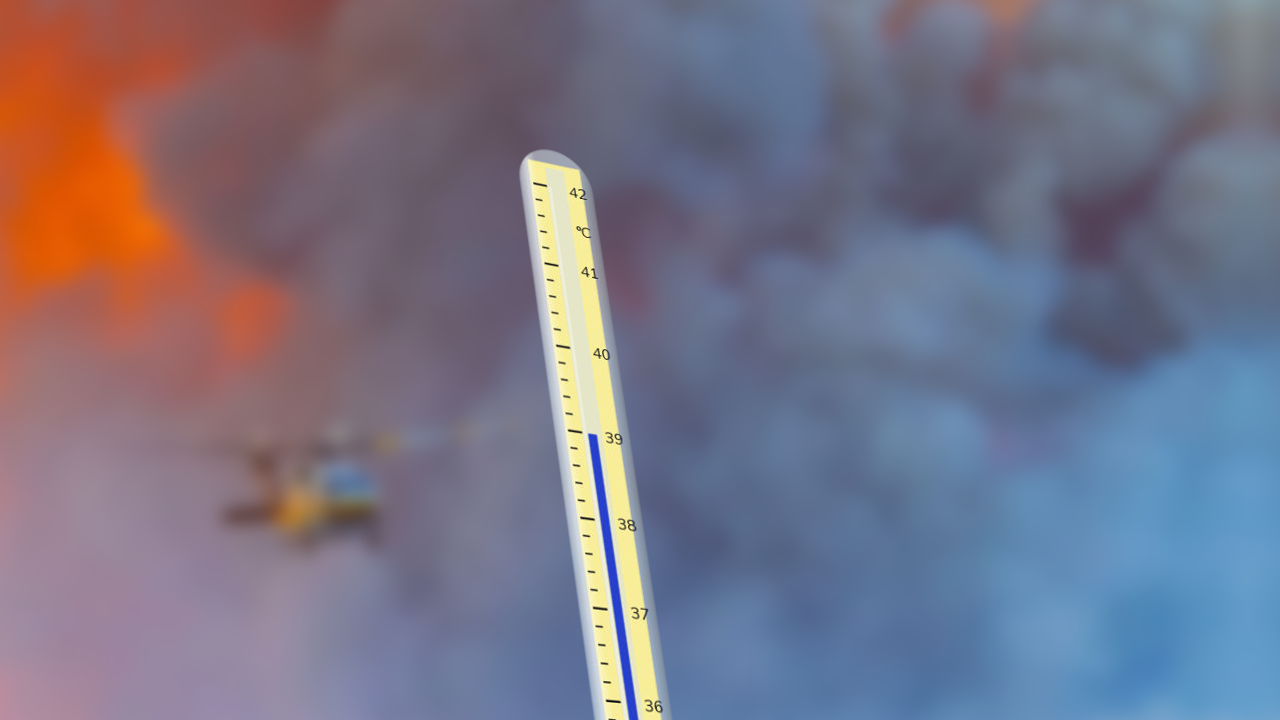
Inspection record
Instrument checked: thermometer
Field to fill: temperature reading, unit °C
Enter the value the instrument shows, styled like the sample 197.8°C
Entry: 39°C
